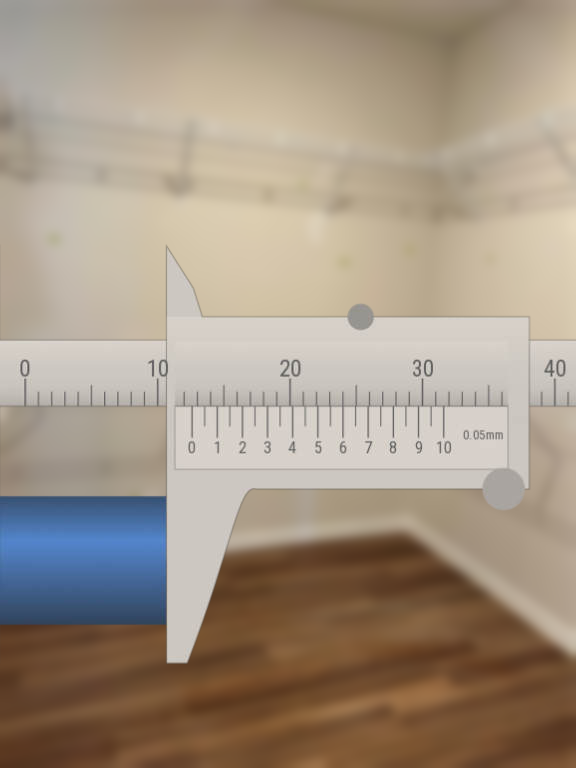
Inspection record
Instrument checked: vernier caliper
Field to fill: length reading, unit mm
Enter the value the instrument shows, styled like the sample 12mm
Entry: 12.6mm
